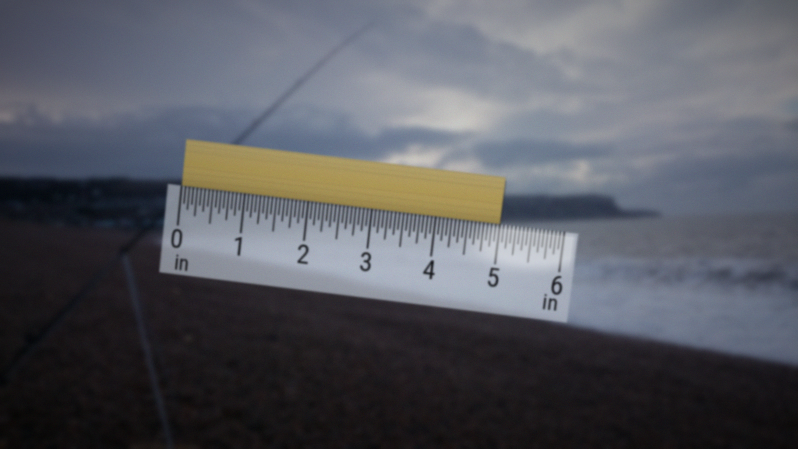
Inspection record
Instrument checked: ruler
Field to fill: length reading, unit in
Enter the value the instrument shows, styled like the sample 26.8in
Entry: 5in
